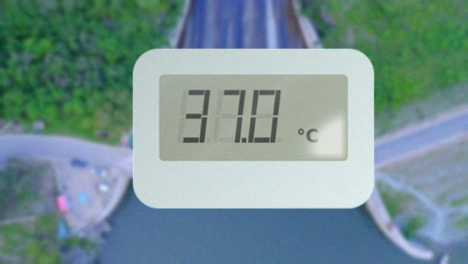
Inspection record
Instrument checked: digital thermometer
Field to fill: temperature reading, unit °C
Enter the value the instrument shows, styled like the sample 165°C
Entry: 37.0°C
